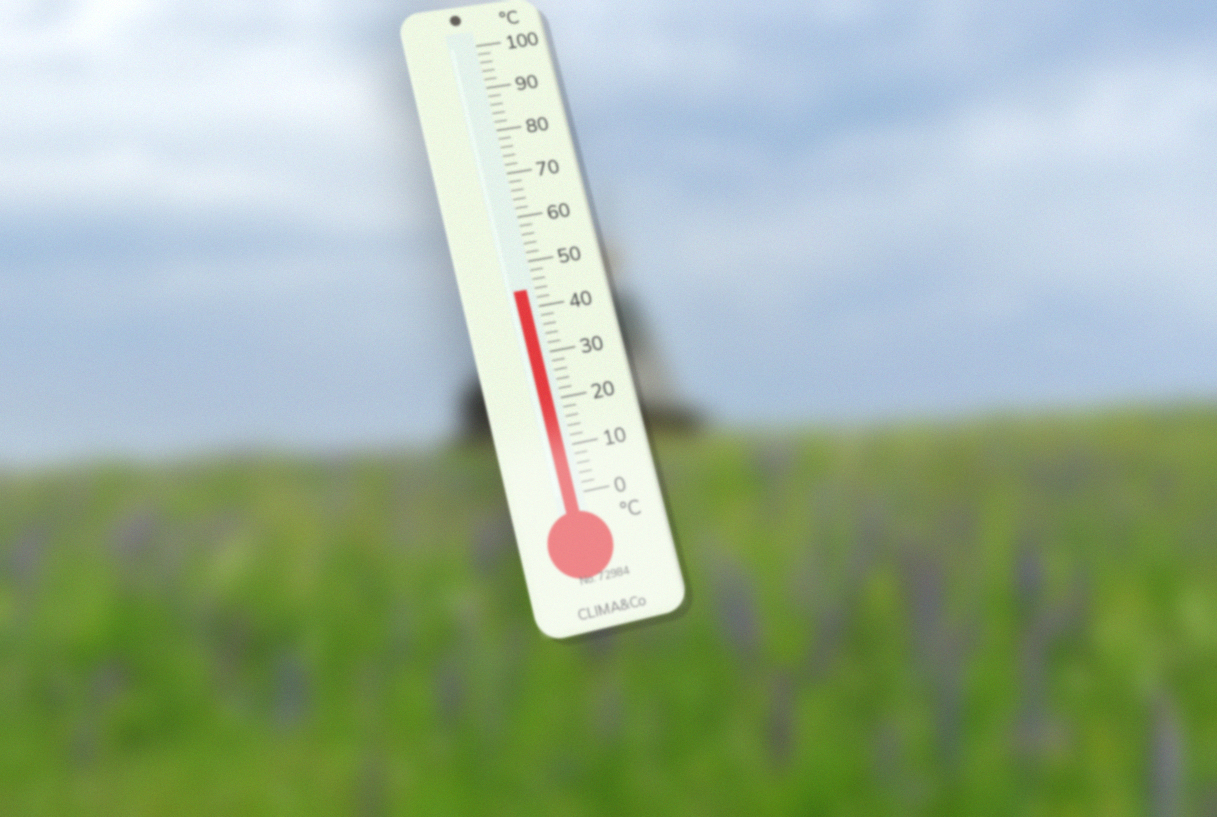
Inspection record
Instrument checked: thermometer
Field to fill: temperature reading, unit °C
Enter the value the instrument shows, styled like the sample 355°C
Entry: 44°C
